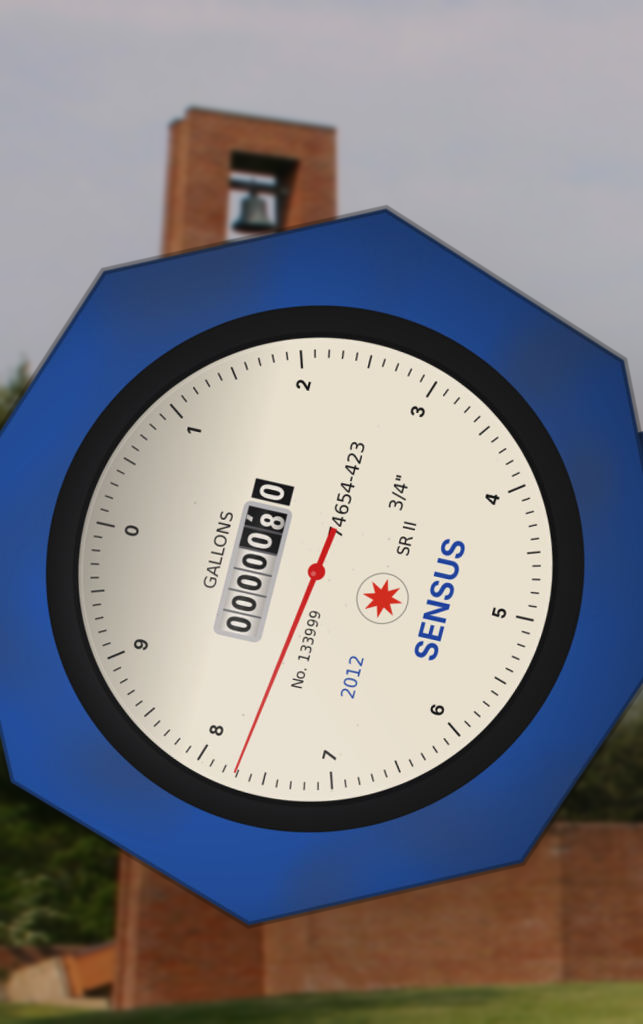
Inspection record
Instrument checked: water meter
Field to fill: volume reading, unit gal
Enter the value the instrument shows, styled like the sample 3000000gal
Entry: 77.7gal
